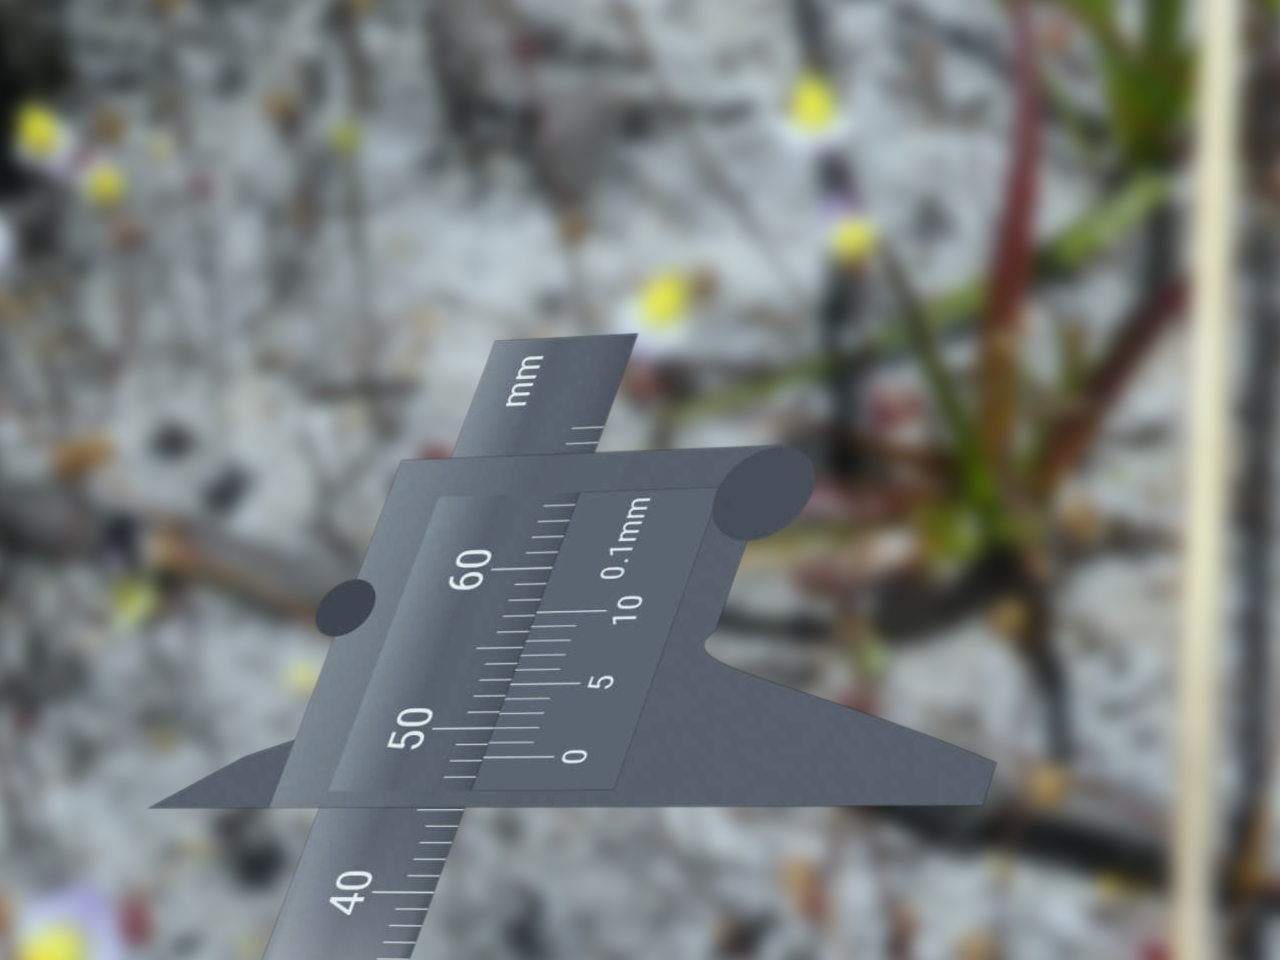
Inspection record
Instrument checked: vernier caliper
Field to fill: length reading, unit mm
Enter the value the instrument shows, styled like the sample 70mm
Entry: 48.2mm
